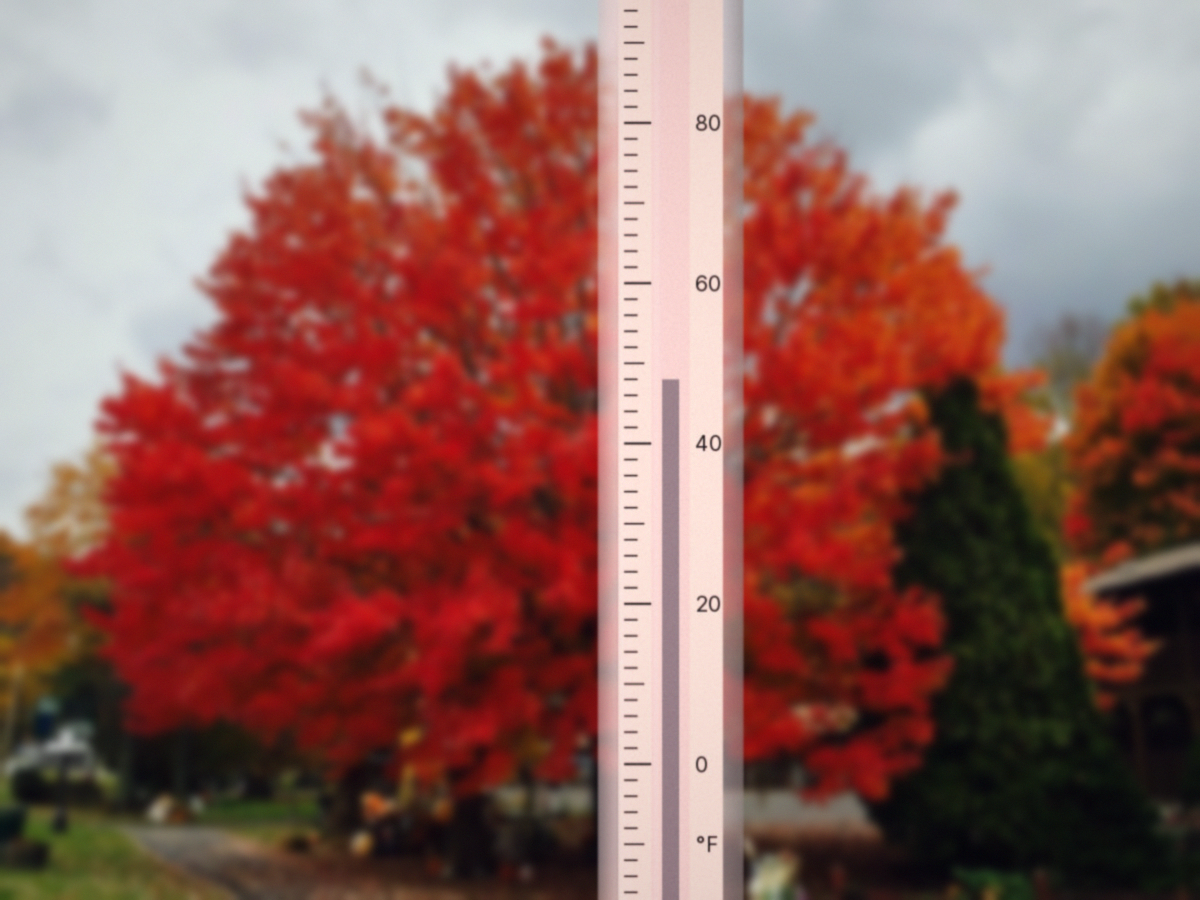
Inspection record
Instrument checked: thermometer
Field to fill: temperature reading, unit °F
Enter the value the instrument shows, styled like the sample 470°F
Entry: 48°F
